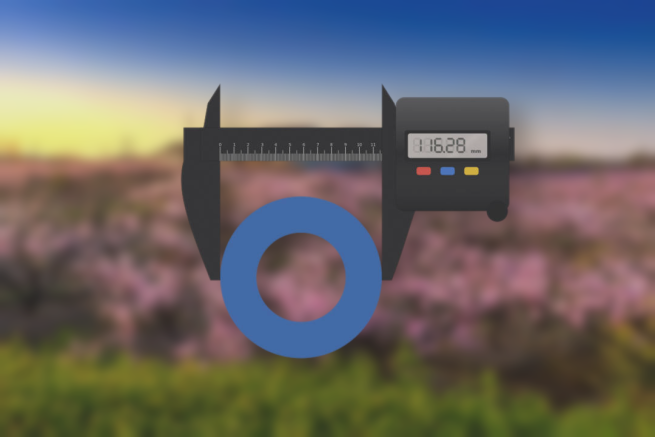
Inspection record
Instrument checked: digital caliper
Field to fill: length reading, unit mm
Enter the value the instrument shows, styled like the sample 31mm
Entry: 116.28mm
